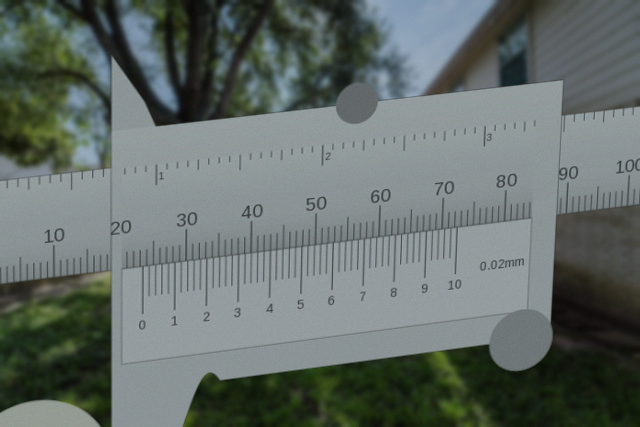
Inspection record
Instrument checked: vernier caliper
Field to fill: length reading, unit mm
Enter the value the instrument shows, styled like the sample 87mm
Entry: 23.4mm
